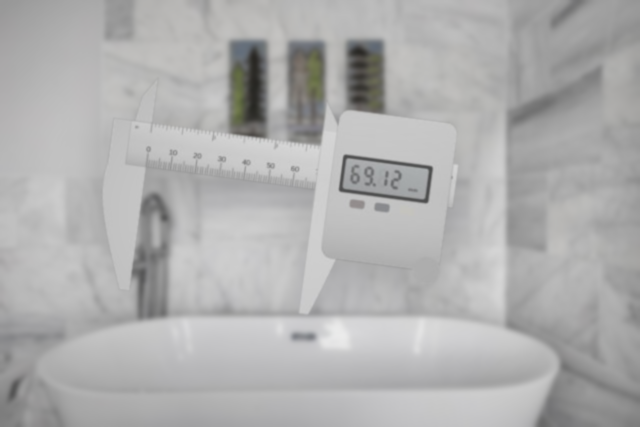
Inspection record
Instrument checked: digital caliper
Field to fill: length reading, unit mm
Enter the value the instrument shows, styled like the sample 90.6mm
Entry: 69.12mm
